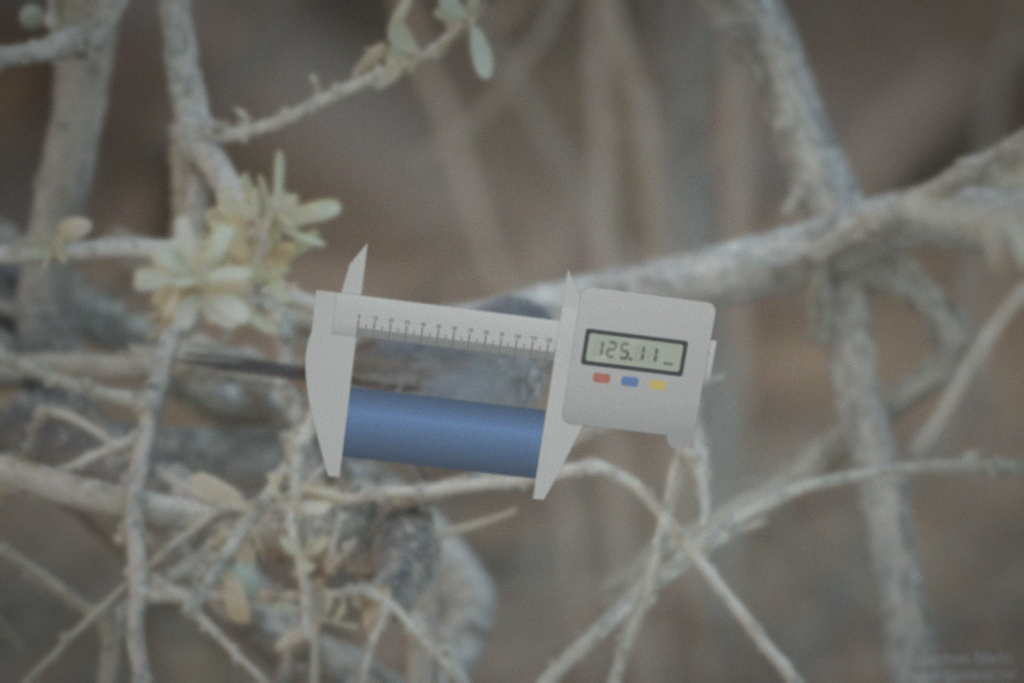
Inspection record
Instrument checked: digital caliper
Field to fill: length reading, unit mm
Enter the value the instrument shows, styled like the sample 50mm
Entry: 125.11mm
